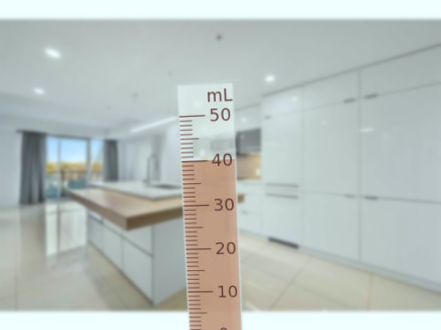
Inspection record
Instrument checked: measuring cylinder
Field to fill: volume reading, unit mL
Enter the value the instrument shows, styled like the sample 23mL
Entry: 40mL
